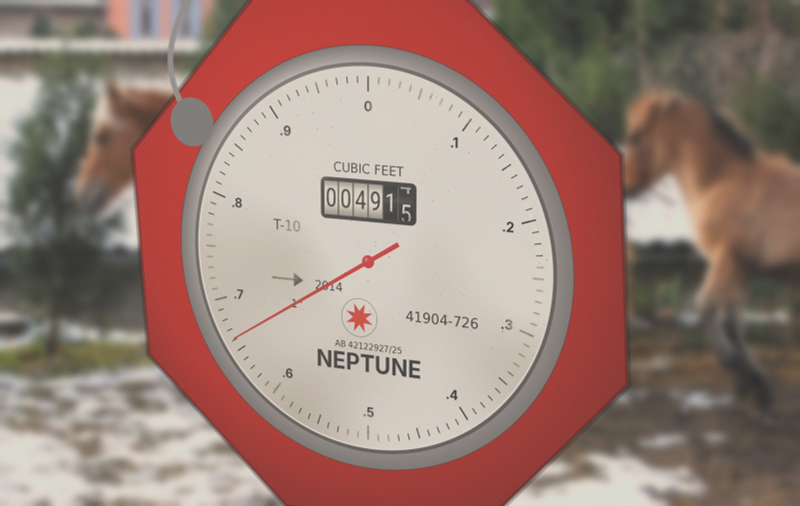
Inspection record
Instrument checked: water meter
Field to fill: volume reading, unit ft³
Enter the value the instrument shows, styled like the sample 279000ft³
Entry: 4914.66ft³
